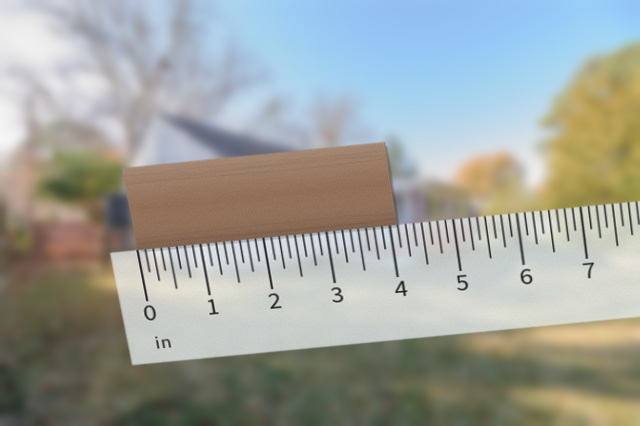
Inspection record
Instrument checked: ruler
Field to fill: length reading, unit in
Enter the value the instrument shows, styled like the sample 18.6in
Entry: 4.125in
